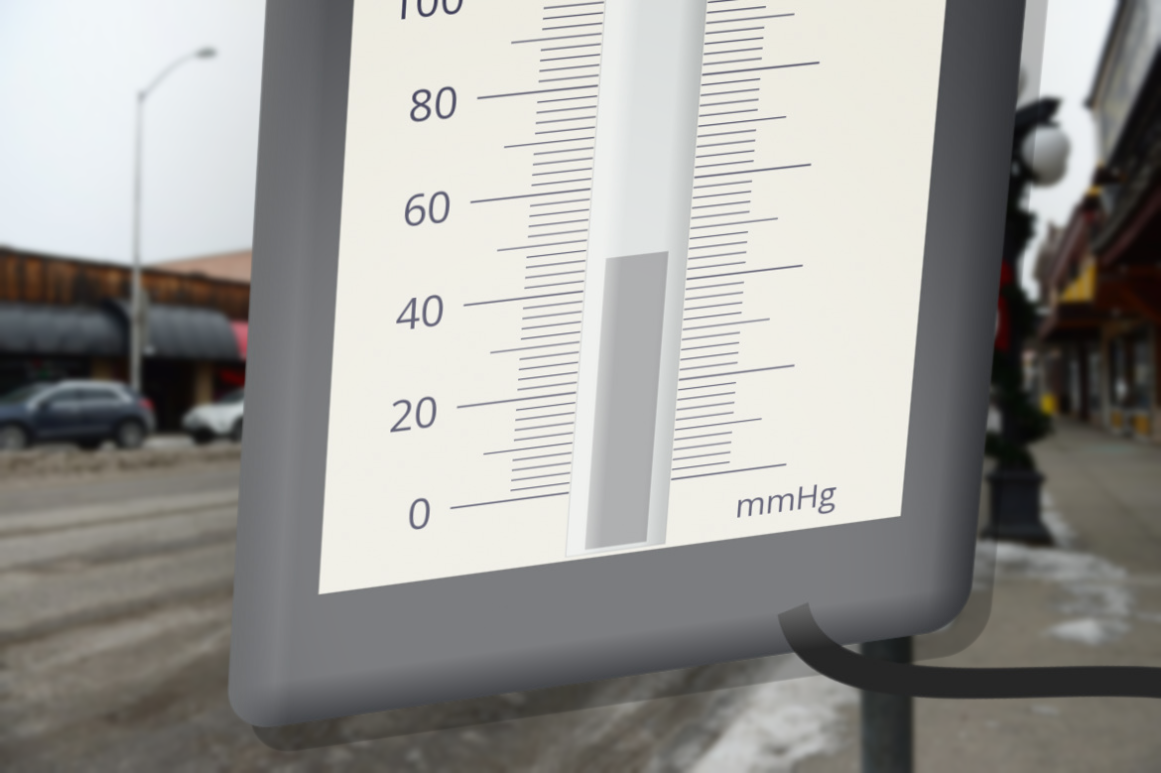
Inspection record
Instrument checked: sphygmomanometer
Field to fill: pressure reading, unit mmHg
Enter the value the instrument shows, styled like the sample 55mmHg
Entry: 46mmHg
